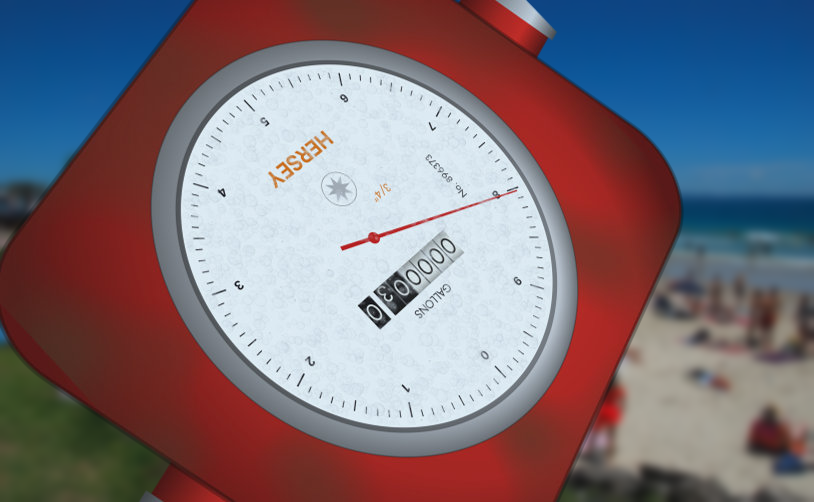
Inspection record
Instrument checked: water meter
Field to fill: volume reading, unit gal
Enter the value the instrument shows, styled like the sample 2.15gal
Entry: 28.0gal
